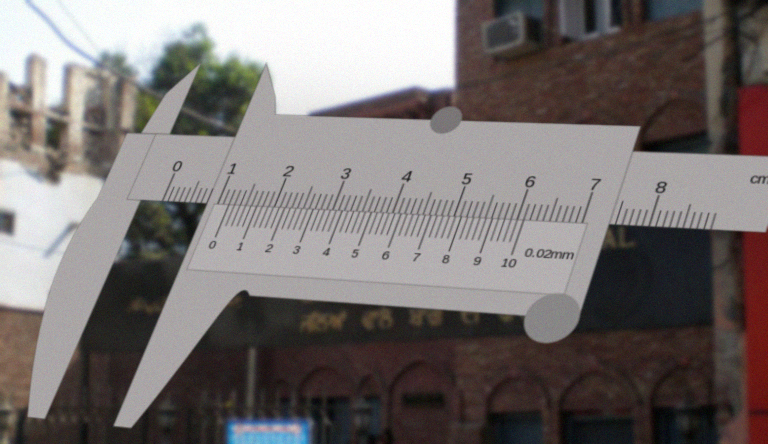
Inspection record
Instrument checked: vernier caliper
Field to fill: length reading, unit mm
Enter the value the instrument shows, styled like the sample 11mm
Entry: 12.0mm
